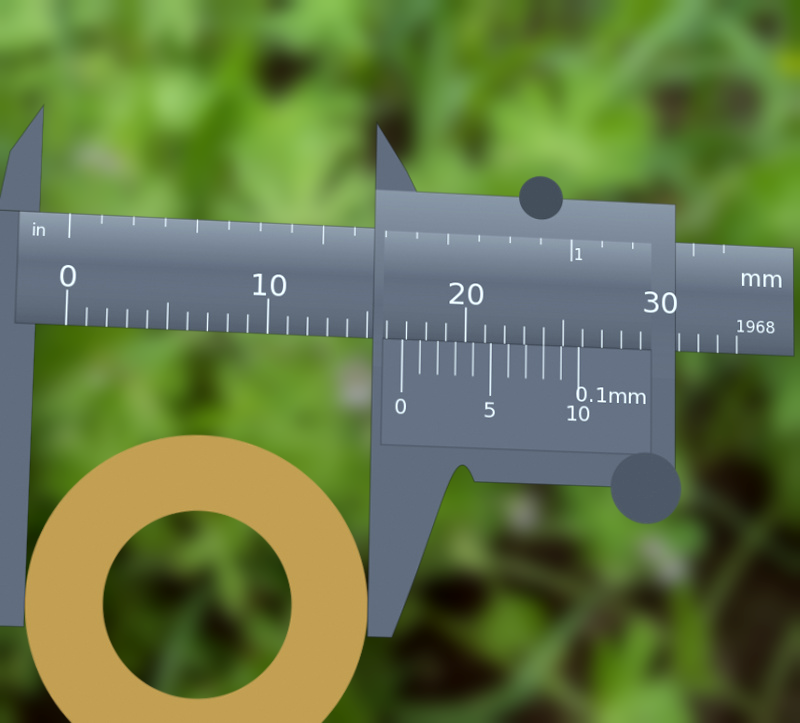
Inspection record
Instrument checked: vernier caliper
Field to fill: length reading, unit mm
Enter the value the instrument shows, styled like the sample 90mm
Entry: 16.8mm
